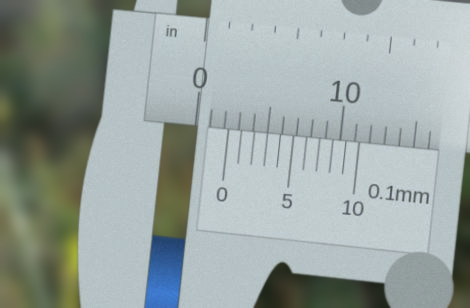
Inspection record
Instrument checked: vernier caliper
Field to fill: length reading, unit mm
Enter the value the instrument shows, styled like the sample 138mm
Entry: 2.3mm
